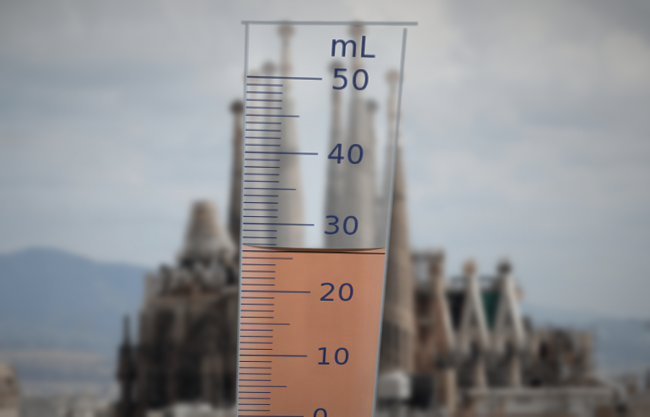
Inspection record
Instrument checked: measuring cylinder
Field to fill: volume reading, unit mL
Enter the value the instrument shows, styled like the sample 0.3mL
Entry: 26mL
